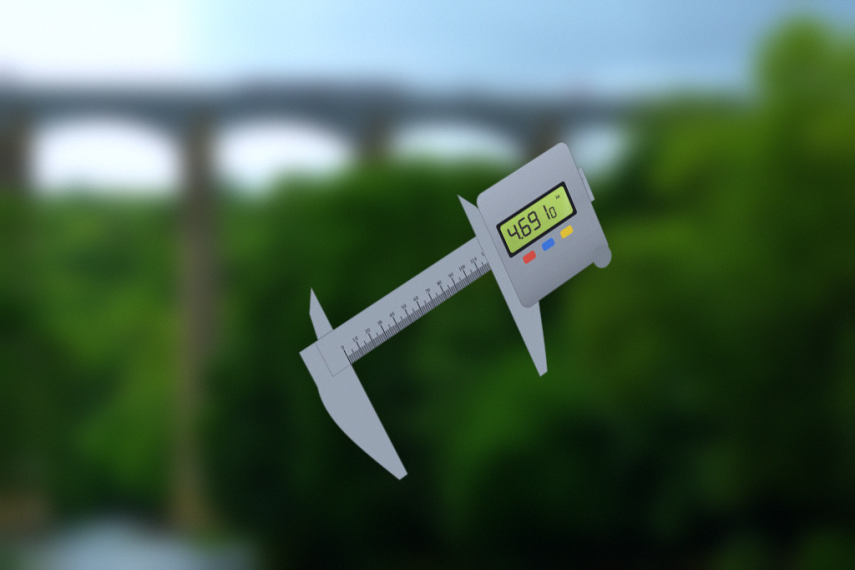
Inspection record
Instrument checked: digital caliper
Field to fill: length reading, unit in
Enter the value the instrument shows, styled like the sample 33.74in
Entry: 4.6910in
